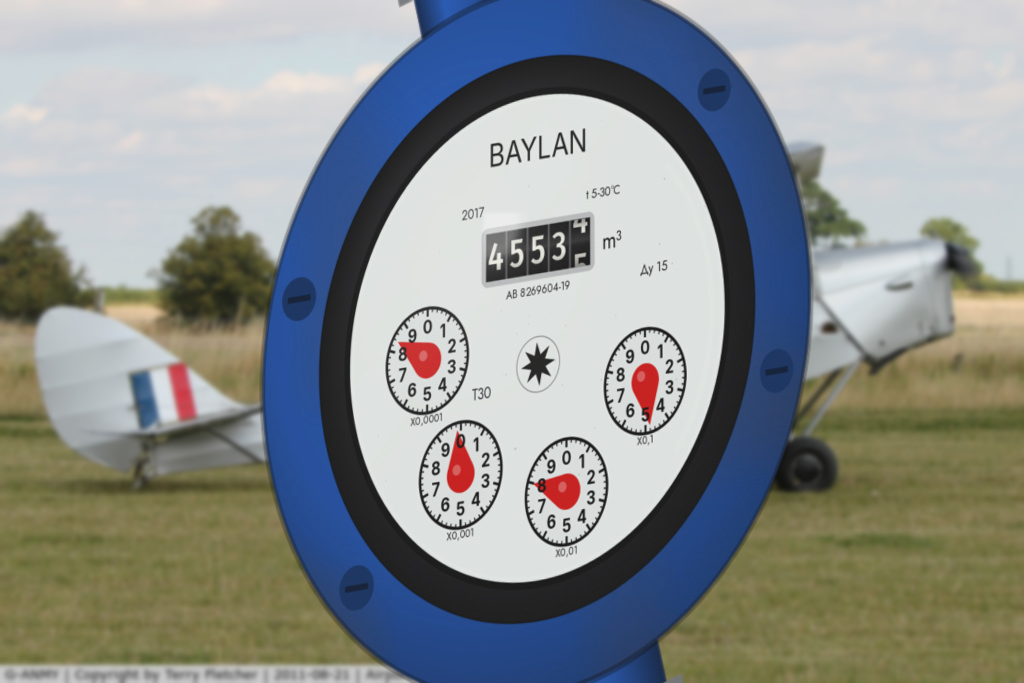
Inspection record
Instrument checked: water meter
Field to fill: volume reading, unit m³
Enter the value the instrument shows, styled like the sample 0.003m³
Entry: 45534.4798m³
